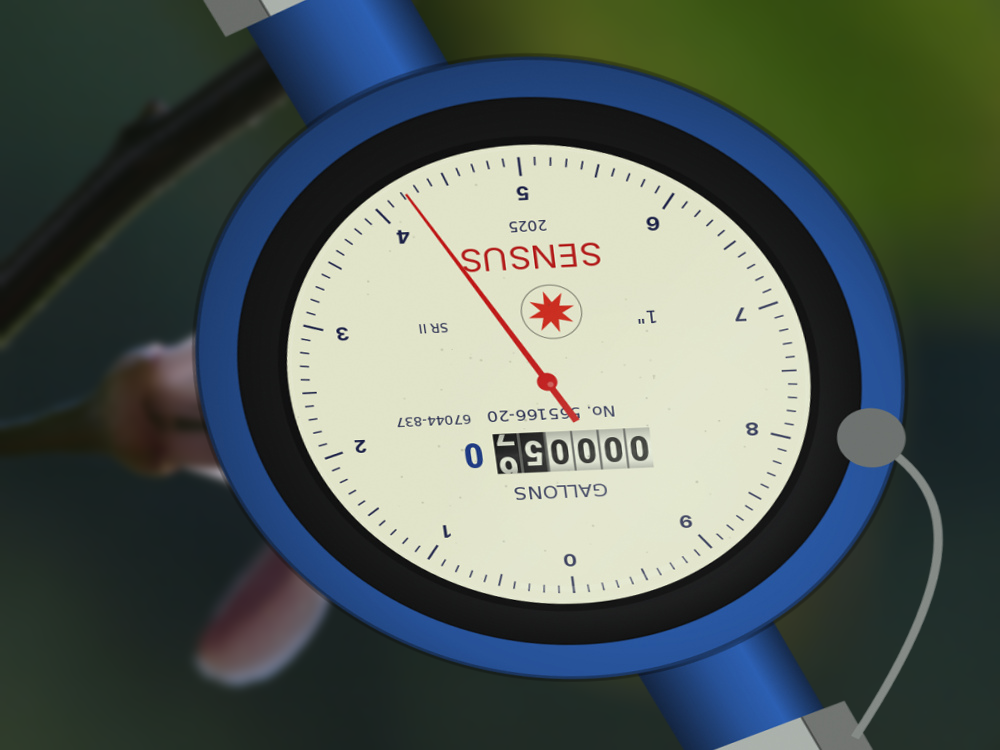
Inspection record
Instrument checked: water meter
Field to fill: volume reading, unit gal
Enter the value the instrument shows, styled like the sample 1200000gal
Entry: 564.2gal
